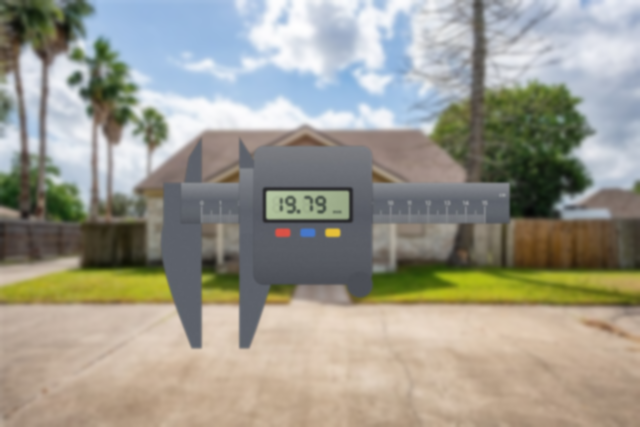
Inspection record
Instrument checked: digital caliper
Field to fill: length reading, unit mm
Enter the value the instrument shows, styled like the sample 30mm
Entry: 19.79mm
